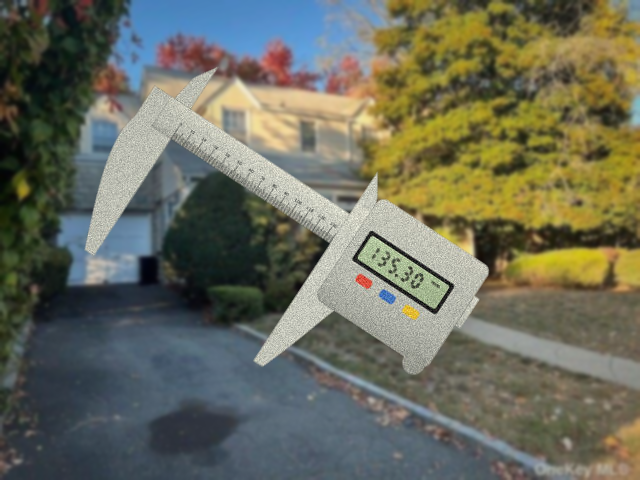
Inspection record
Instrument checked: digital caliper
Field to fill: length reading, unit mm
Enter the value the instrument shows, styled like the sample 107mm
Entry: 135.30mm
